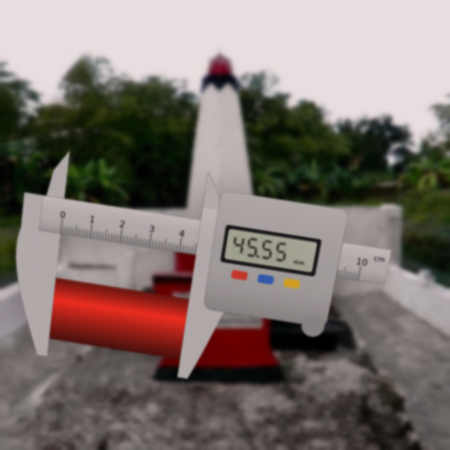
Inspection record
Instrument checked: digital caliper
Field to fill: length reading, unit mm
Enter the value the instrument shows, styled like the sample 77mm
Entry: 45.55mm
